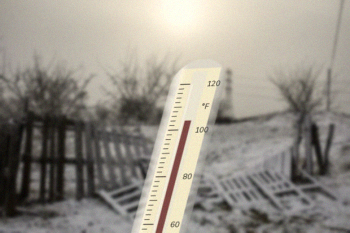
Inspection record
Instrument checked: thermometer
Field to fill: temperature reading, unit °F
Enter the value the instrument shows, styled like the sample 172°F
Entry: 104°F
